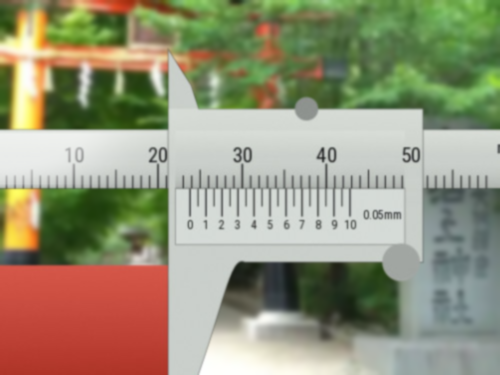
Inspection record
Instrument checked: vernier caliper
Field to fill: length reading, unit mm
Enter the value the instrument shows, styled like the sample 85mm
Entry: 23.8mm
